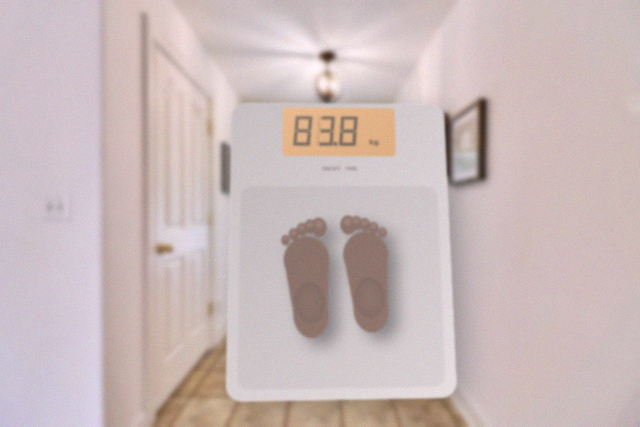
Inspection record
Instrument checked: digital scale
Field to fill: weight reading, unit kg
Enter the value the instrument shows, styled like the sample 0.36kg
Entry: 83.8kg
